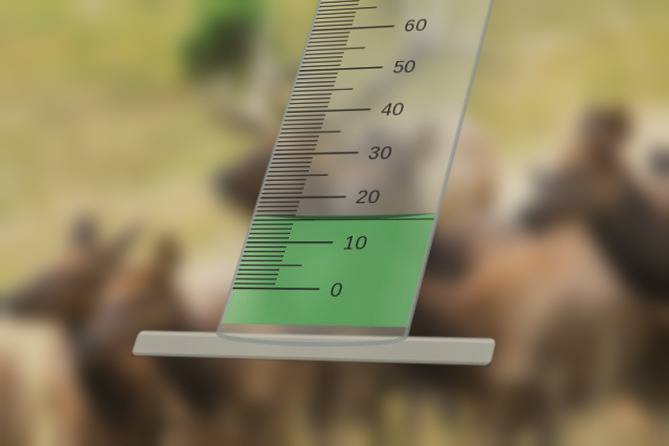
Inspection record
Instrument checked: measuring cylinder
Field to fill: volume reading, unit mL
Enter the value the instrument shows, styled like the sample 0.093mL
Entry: 15mL
